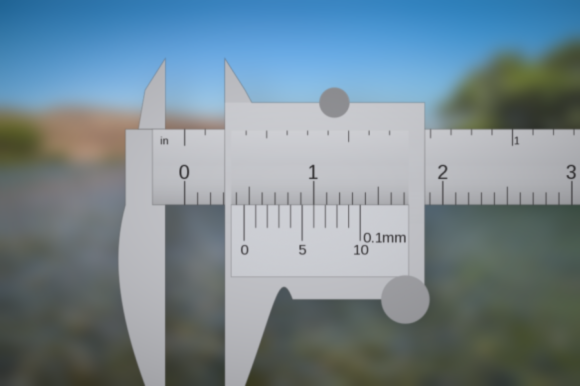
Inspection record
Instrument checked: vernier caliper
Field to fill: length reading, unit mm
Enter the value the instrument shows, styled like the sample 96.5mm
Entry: 4.6mm
